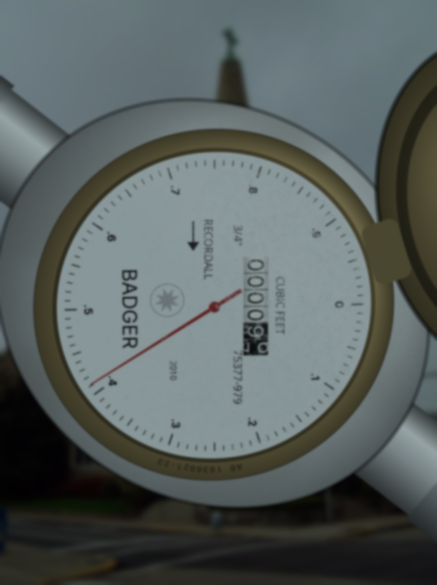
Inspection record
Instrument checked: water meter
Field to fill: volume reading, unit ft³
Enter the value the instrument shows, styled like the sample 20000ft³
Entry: 96.41ft³
